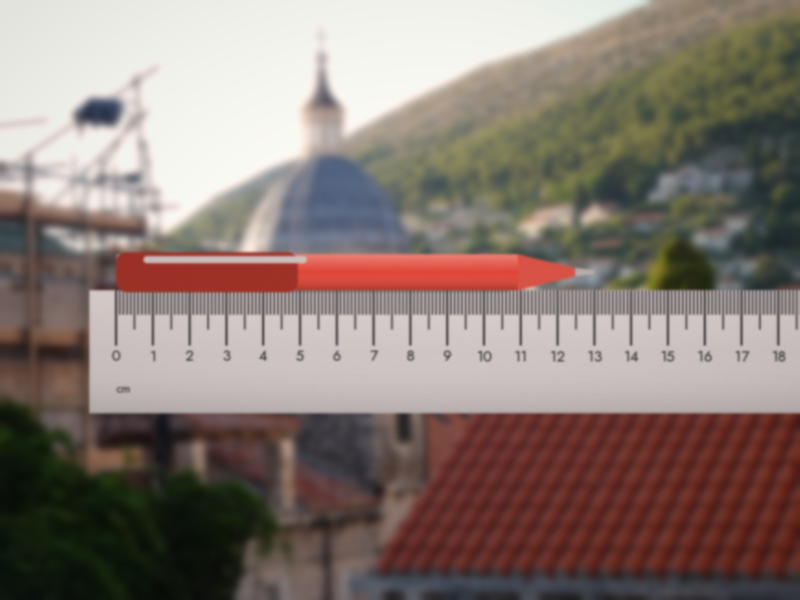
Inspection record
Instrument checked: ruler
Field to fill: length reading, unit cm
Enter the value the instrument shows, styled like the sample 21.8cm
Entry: 13cm
